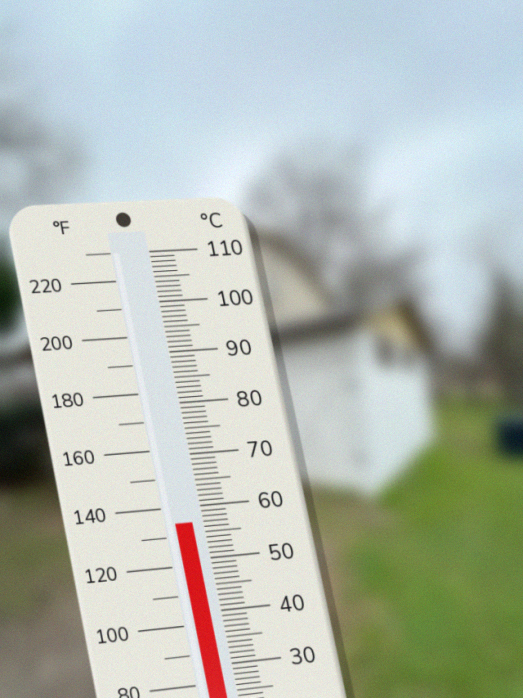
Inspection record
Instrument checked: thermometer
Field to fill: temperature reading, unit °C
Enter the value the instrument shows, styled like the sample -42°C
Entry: 57°C
